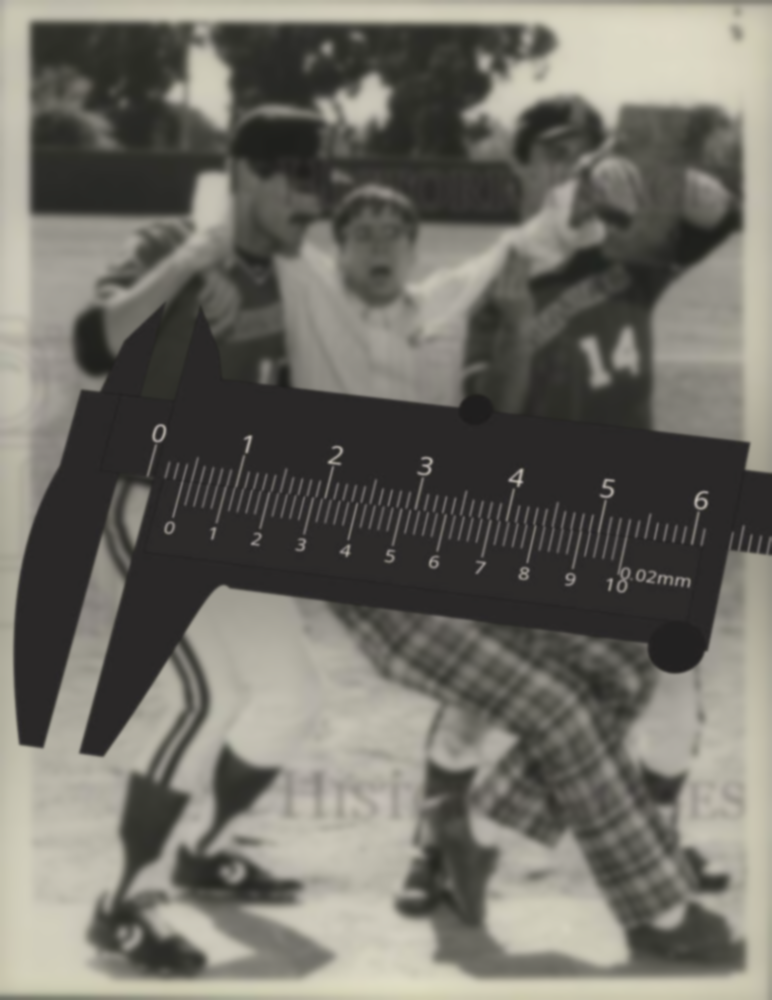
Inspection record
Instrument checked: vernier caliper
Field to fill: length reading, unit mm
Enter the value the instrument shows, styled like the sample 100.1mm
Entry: 4.0mm
